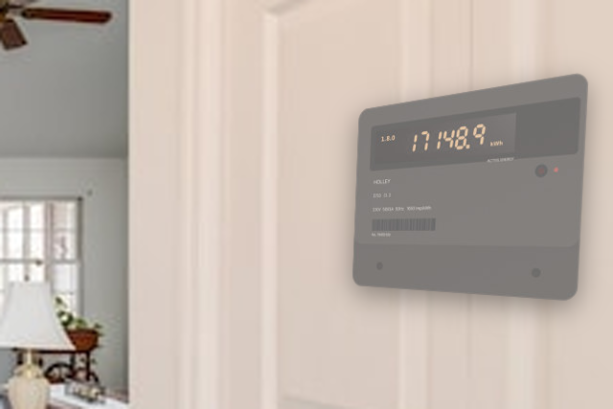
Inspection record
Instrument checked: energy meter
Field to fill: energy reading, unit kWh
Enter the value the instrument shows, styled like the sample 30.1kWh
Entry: 17148.9kWh
